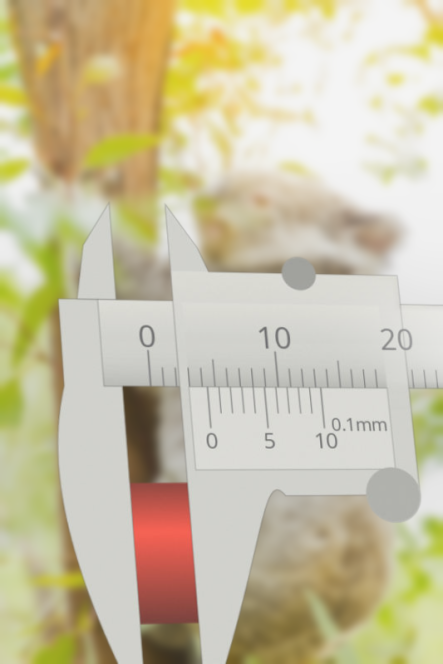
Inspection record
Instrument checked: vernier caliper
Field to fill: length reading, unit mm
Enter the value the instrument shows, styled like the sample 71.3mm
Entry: 4.4mm
